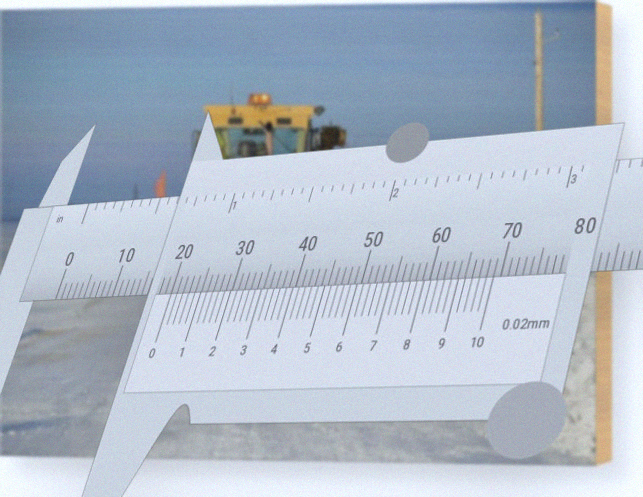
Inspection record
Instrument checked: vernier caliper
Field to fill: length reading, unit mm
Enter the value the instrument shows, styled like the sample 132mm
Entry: 20.0mm
